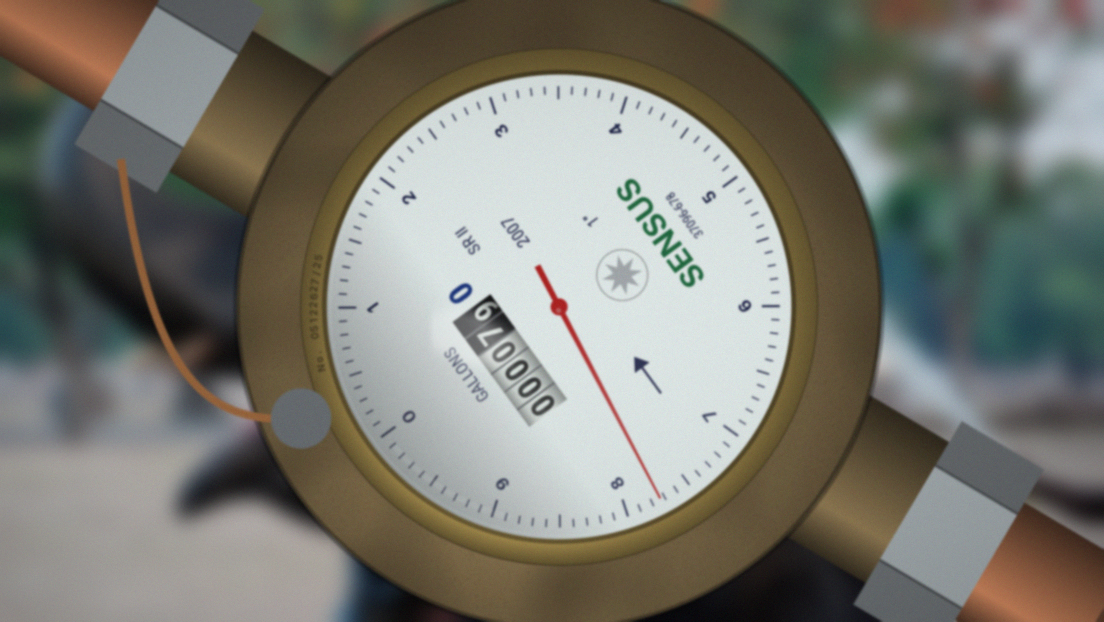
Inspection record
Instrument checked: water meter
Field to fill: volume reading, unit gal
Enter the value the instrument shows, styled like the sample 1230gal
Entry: 787.7gal
